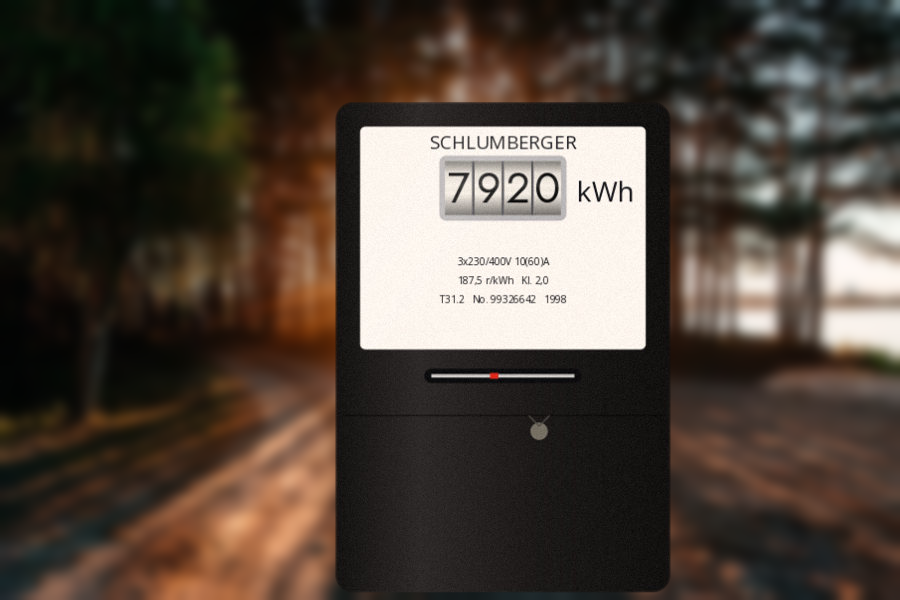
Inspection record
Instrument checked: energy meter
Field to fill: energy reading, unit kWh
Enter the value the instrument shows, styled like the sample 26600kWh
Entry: 7920kWh
